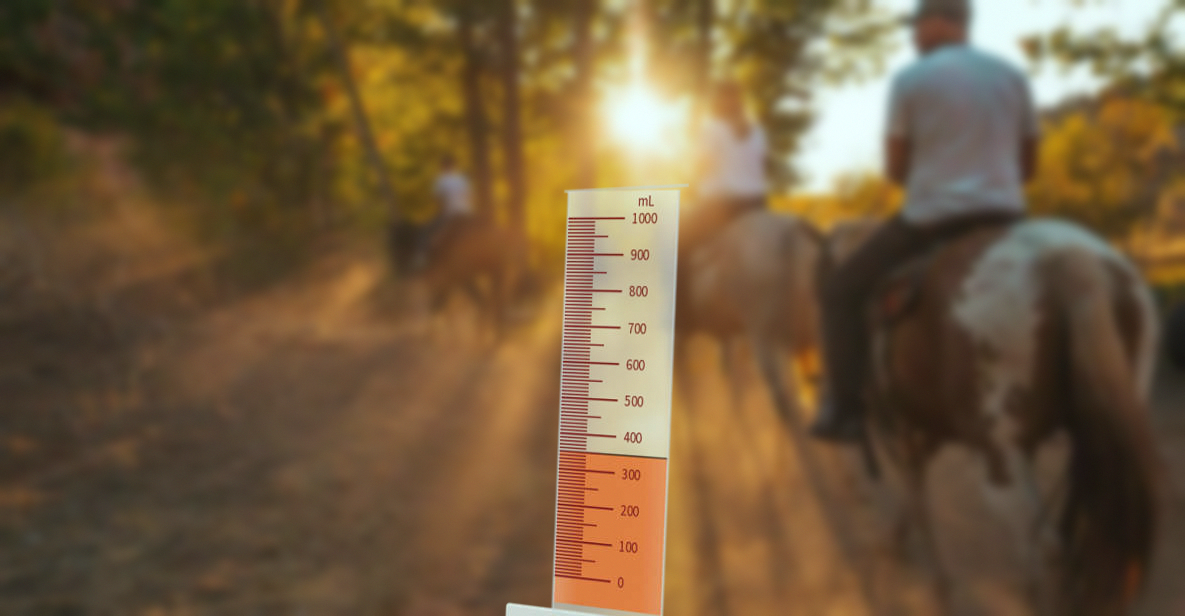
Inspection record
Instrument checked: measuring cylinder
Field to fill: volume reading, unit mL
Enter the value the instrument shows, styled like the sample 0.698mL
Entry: 350mL
